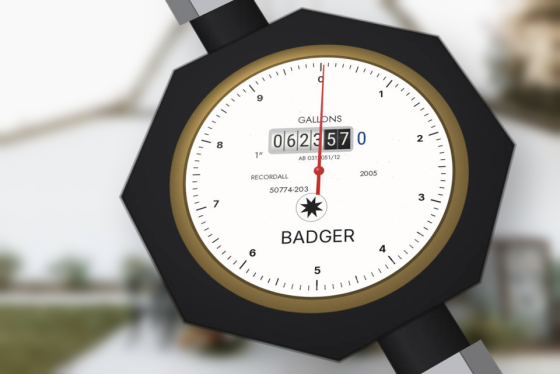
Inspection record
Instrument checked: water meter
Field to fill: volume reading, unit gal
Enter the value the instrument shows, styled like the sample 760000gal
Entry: 623570.0gal
